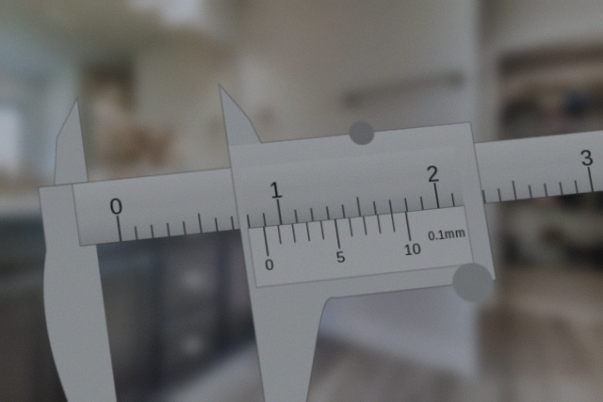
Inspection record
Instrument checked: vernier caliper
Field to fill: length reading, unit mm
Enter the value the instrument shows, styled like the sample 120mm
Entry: 8.9mm
